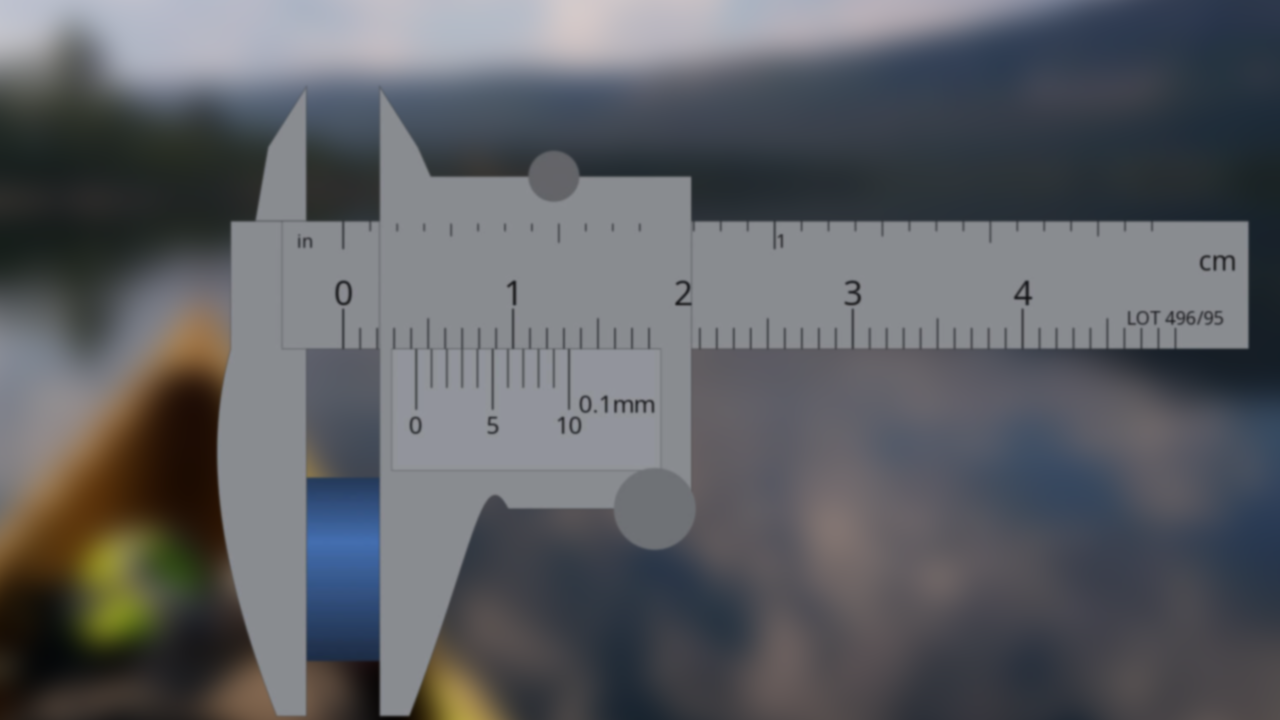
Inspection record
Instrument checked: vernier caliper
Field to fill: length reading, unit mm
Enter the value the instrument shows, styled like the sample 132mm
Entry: 4.3mm
